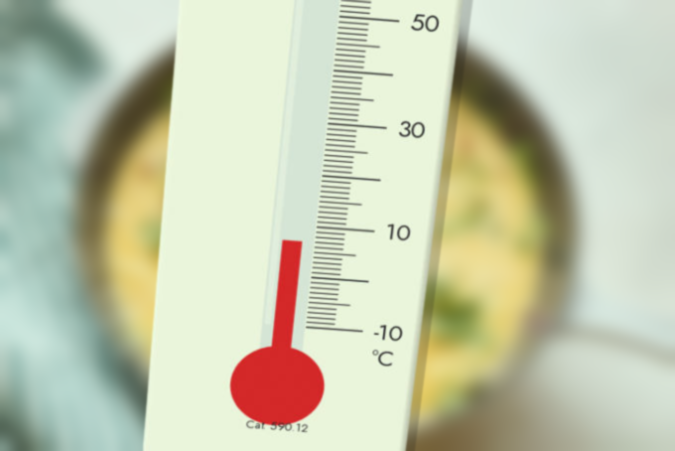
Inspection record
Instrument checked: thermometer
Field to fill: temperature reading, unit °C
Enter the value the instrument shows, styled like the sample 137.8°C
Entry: 7°C
